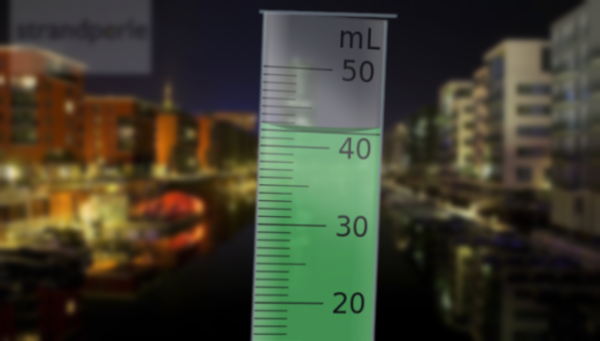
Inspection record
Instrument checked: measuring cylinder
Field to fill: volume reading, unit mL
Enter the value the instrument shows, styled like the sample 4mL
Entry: 42mL
